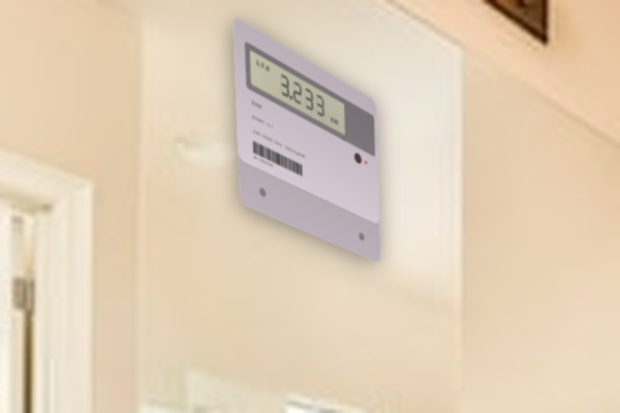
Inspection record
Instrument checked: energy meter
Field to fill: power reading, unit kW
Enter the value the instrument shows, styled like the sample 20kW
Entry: 3.233kW
